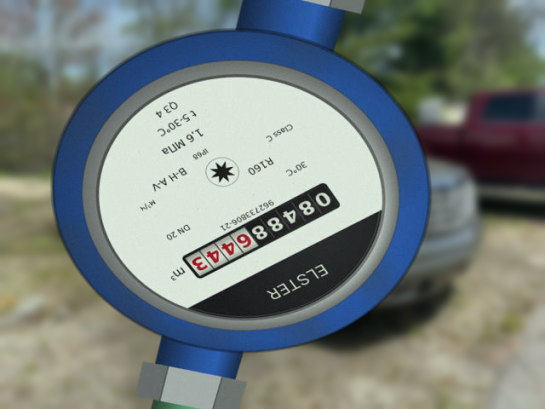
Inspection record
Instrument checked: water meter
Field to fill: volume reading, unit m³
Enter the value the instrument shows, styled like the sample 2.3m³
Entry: 8488.6443m³
